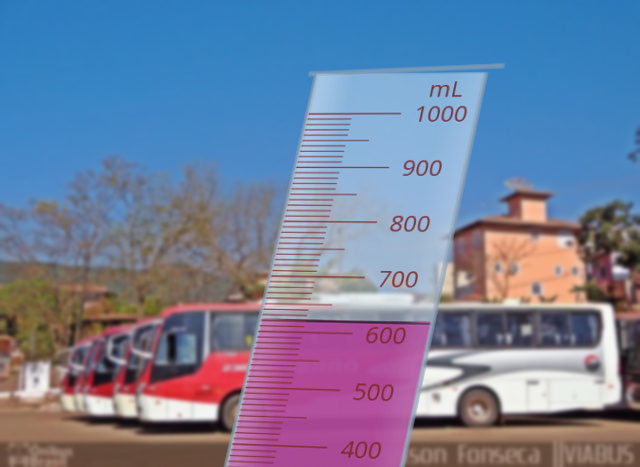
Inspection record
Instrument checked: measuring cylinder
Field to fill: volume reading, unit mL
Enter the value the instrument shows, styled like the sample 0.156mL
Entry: 620mL
